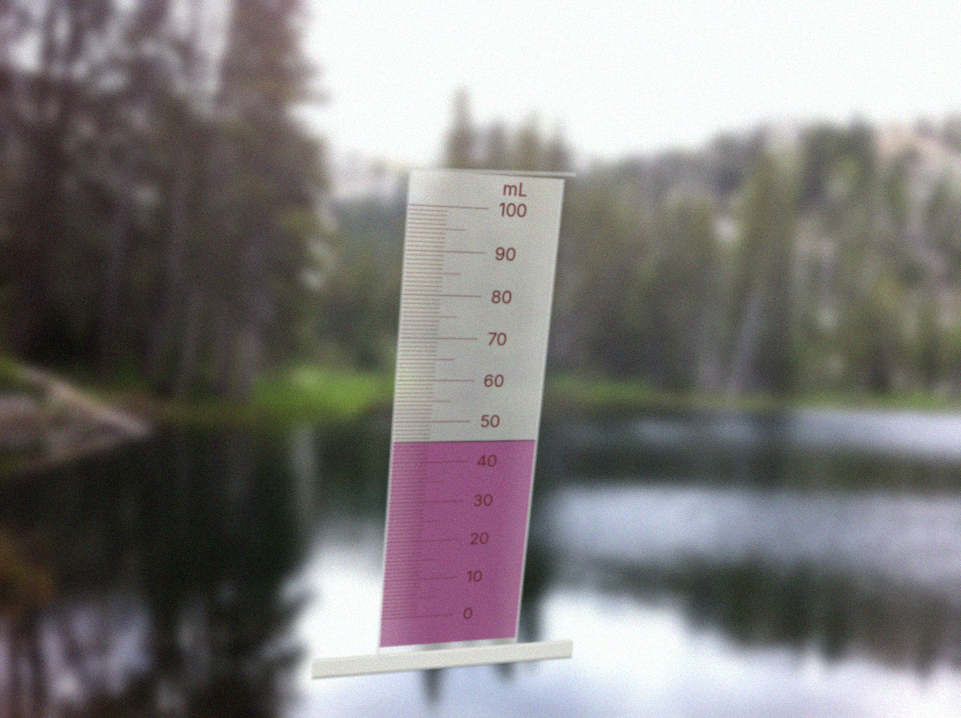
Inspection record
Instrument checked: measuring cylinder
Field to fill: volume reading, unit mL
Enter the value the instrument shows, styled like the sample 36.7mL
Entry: 45mL
